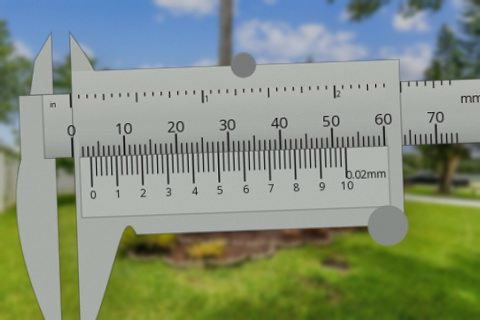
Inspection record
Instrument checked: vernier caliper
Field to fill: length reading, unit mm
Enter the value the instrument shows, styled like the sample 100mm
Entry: 3.5mm
